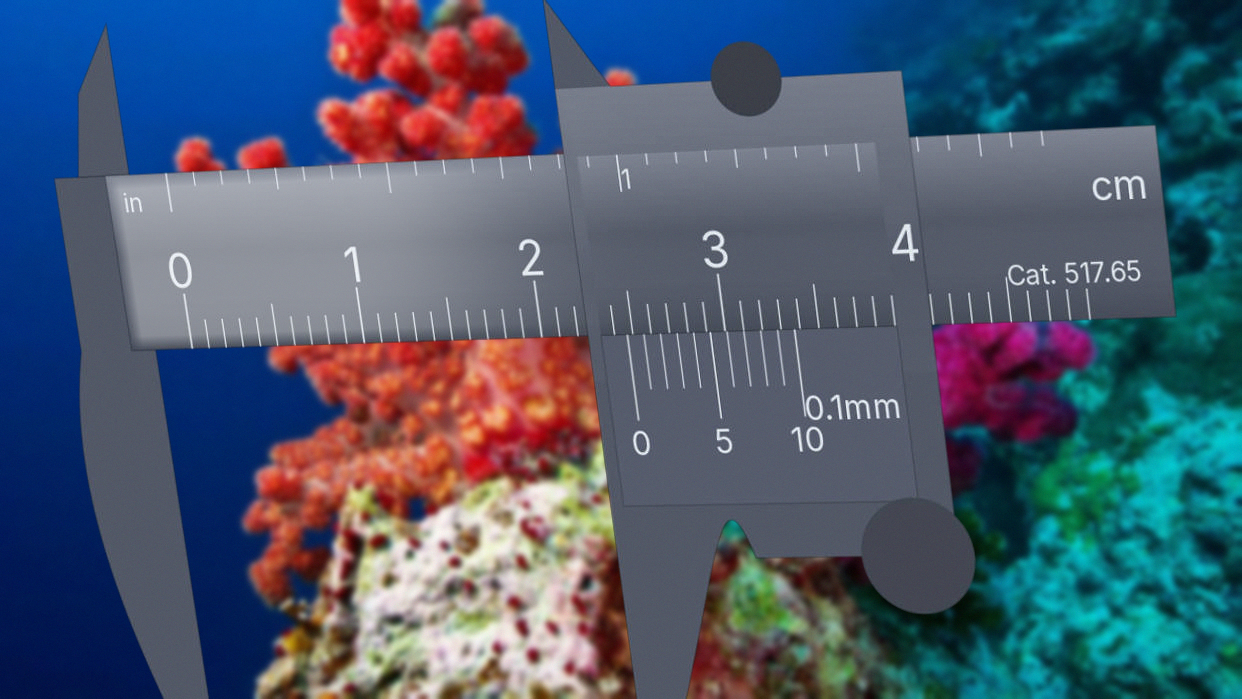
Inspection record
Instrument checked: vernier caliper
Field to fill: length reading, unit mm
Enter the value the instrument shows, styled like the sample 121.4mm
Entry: 24.7mm
